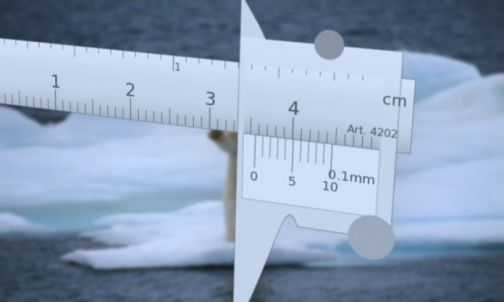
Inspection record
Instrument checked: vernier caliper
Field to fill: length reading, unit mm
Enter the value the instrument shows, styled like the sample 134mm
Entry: 35.6mm
